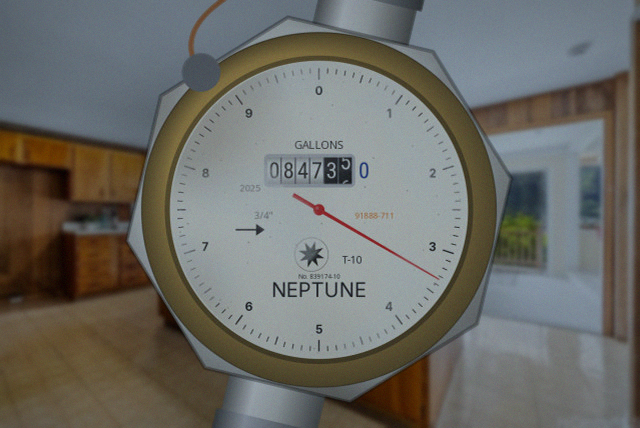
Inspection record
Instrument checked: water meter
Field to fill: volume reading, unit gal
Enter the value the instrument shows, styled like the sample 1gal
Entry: 847353.3gal
